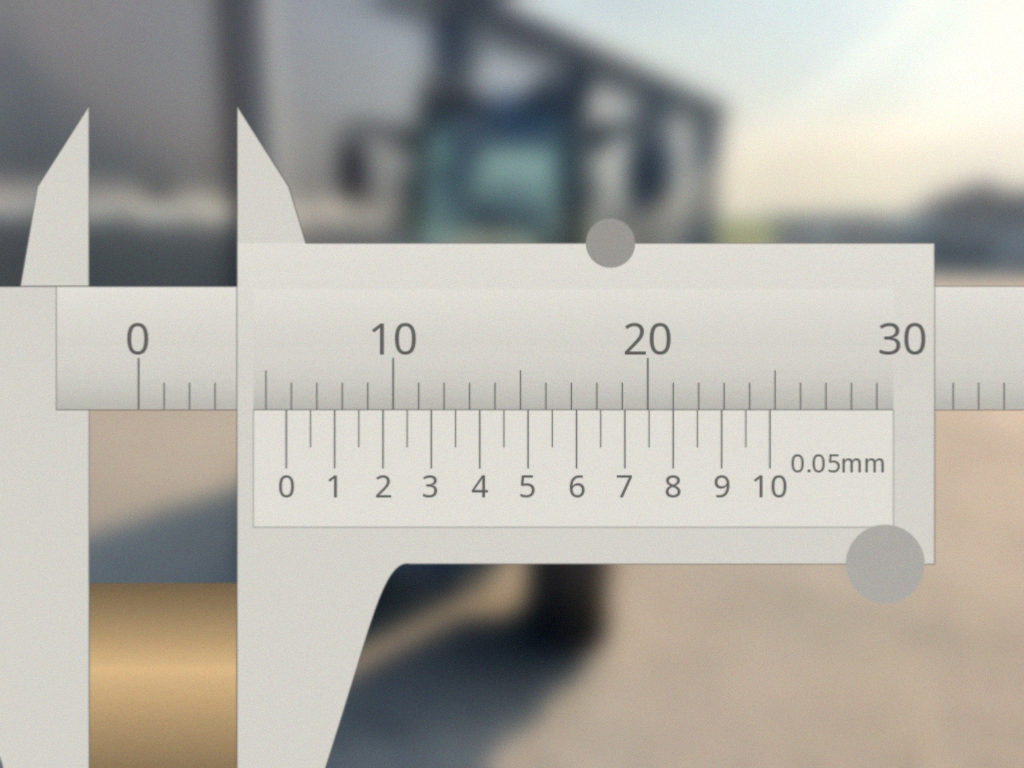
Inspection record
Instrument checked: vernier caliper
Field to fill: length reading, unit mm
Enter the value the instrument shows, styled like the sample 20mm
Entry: 5.8mm
